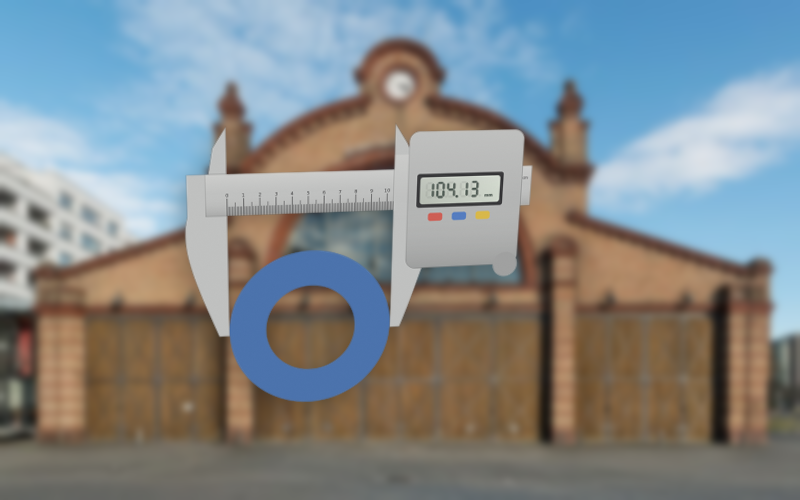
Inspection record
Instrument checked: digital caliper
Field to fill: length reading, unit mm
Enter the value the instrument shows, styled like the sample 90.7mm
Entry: 104.13mm
